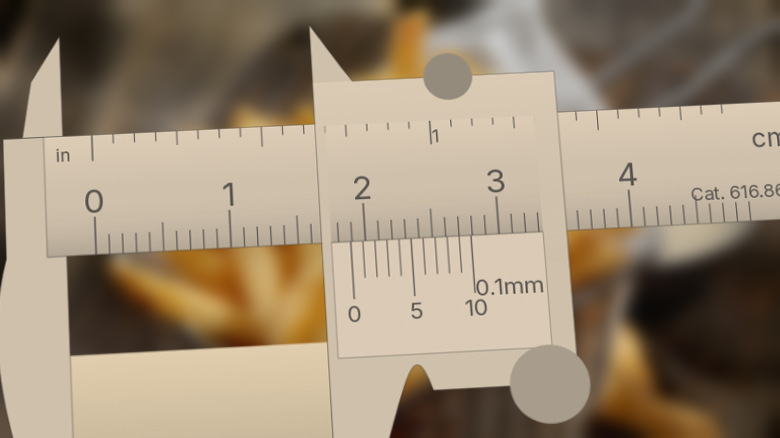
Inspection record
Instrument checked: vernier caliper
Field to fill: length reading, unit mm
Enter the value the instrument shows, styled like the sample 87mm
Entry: 18.9mm
